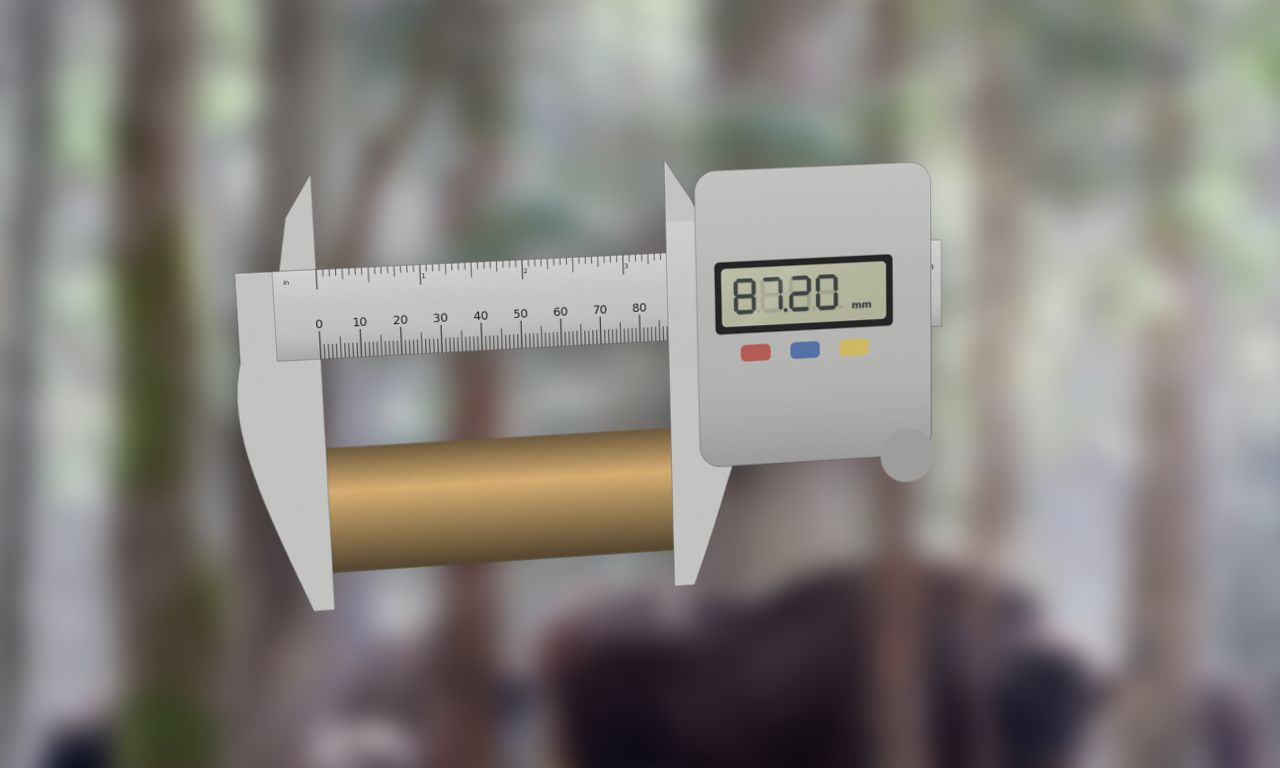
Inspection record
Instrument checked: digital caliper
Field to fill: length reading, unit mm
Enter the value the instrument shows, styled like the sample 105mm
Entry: 87.20mm
